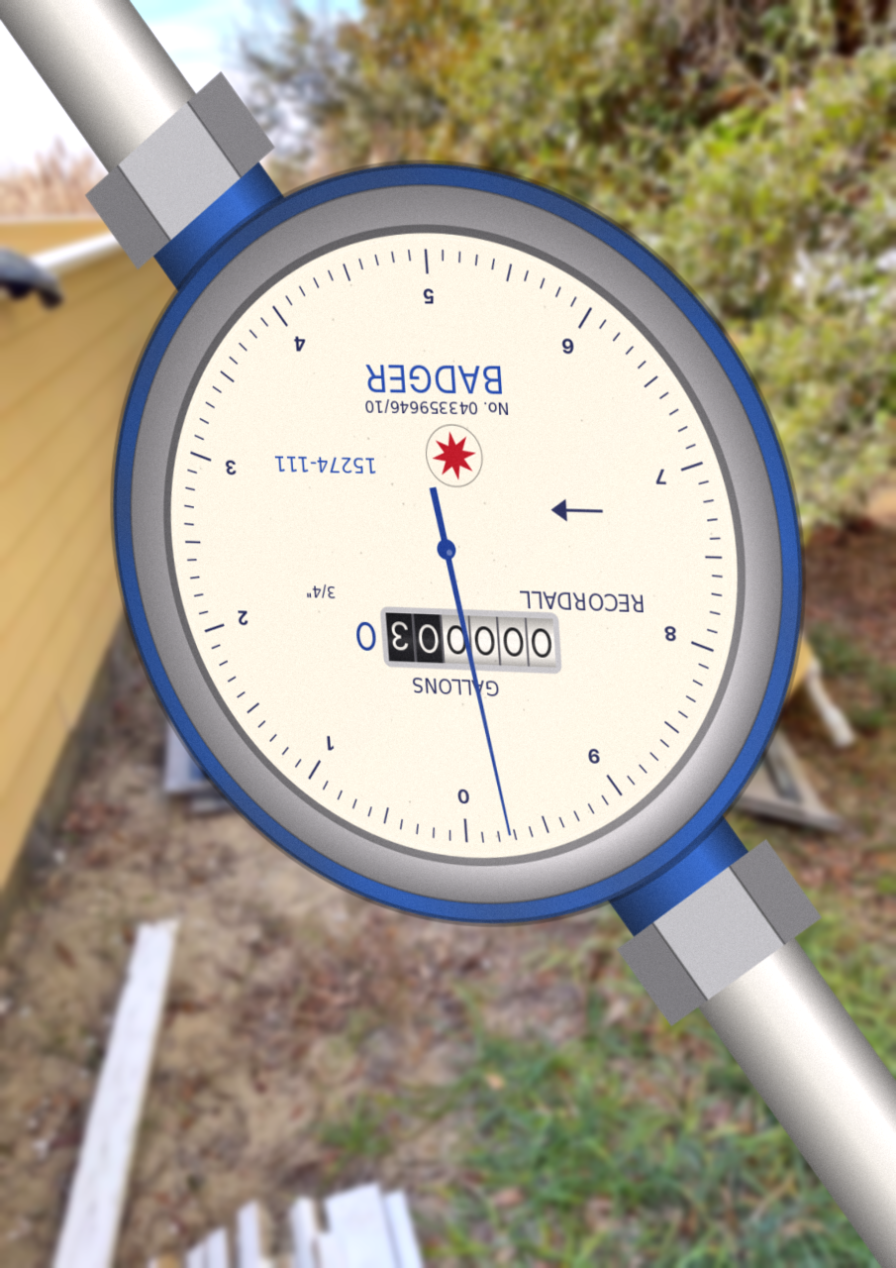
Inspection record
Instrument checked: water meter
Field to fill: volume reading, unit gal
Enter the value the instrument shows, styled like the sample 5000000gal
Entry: 29.7gal
